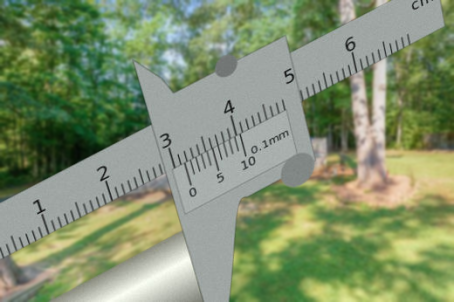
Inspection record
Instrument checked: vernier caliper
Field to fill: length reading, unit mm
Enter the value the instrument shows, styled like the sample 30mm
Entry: 31.6mm
